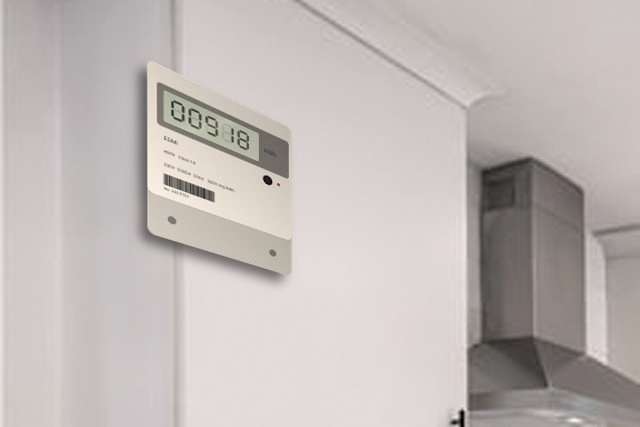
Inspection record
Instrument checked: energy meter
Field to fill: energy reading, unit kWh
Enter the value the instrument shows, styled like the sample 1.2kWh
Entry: 918kWh
